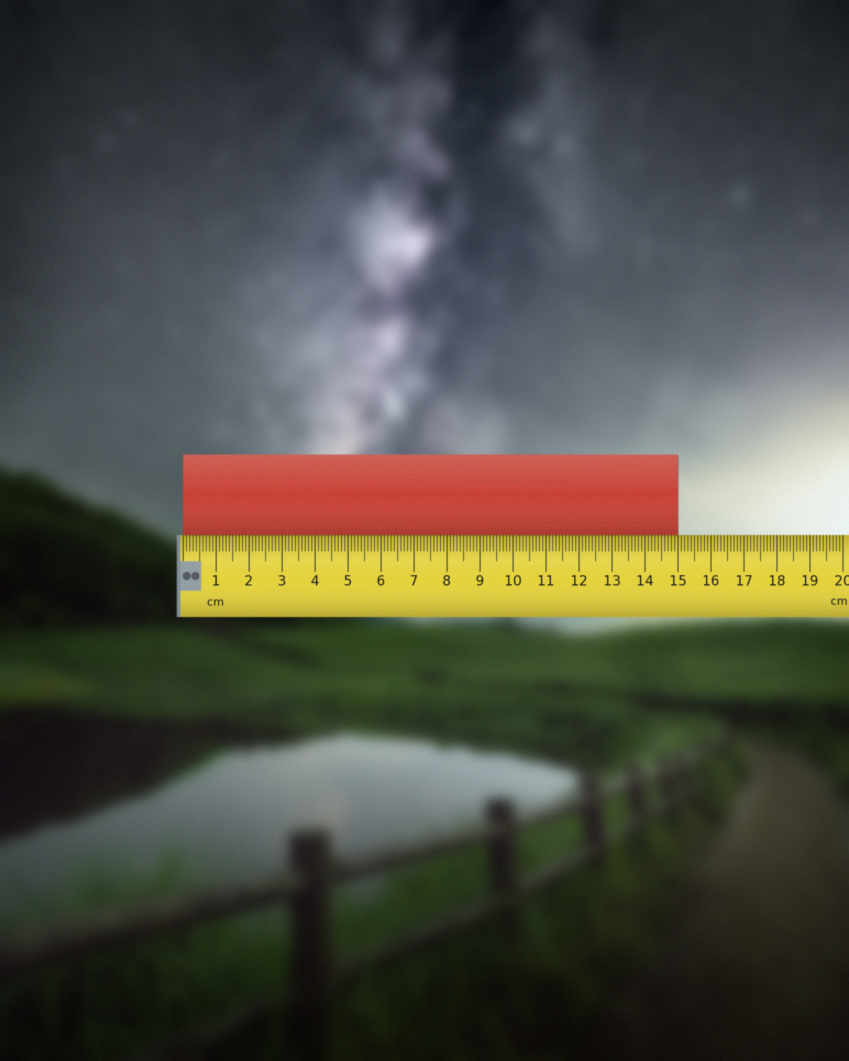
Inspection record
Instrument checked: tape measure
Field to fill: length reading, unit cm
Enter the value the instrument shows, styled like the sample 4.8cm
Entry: 15cm
